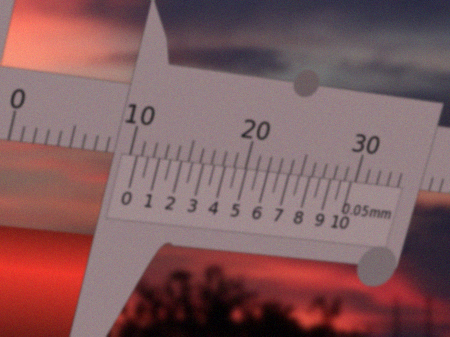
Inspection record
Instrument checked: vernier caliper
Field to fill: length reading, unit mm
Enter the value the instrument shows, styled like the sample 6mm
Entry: 10.6mm
